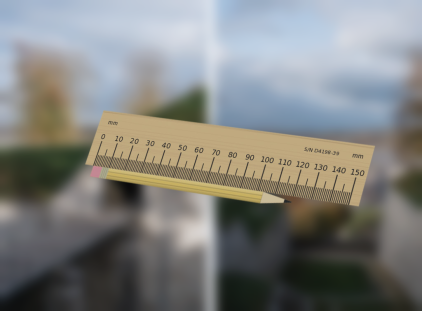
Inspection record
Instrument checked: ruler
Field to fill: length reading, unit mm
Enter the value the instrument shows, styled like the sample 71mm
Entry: 120mm
